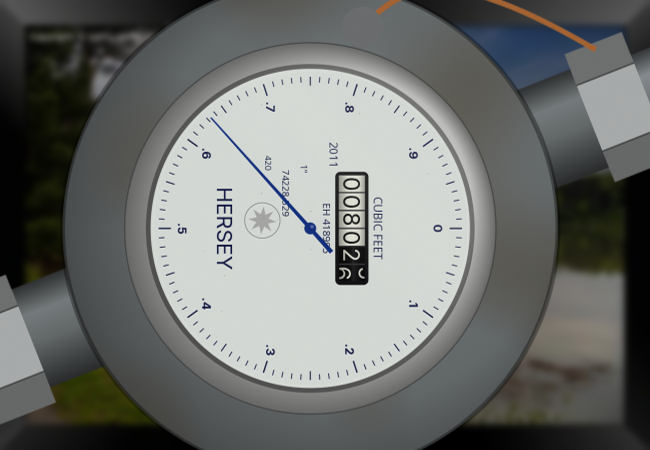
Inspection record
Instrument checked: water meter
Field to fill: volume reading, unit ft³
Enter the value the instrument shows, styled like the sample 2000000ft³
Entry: 8025.63ft³
